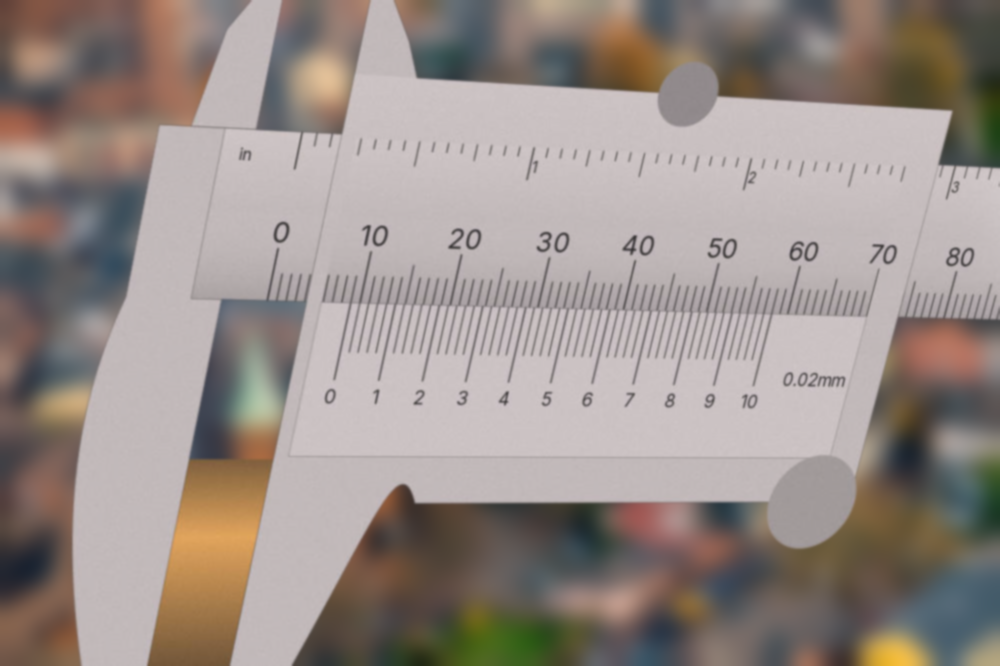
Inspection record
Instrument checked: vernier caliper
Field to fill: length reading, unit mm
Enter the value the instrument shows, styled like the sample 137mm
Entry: 9.0mm
